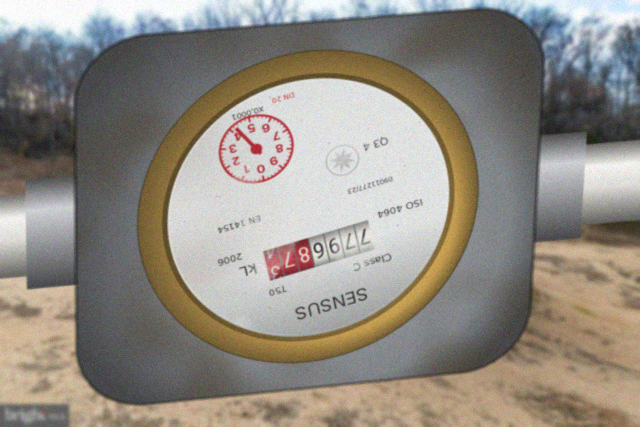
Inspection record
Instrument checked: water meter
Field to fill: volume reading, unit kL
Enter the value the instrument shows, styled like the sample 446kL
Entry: 7796.8734kL
